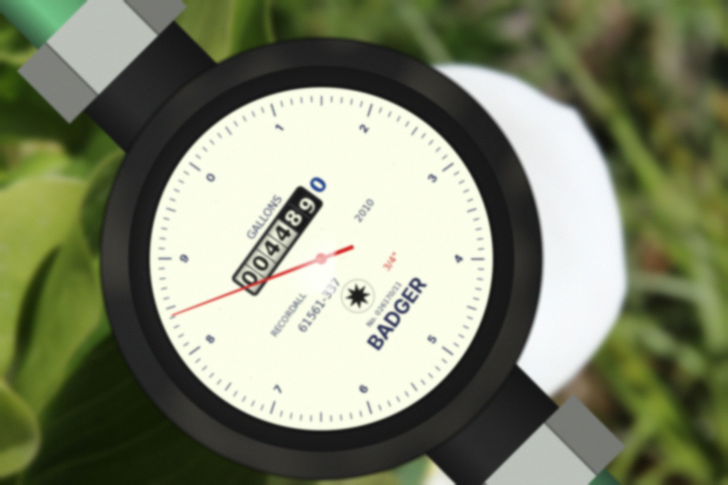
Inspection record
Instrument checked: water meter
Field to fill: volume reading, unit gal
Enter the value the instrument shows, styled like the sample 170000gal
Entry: 44888.4gal
